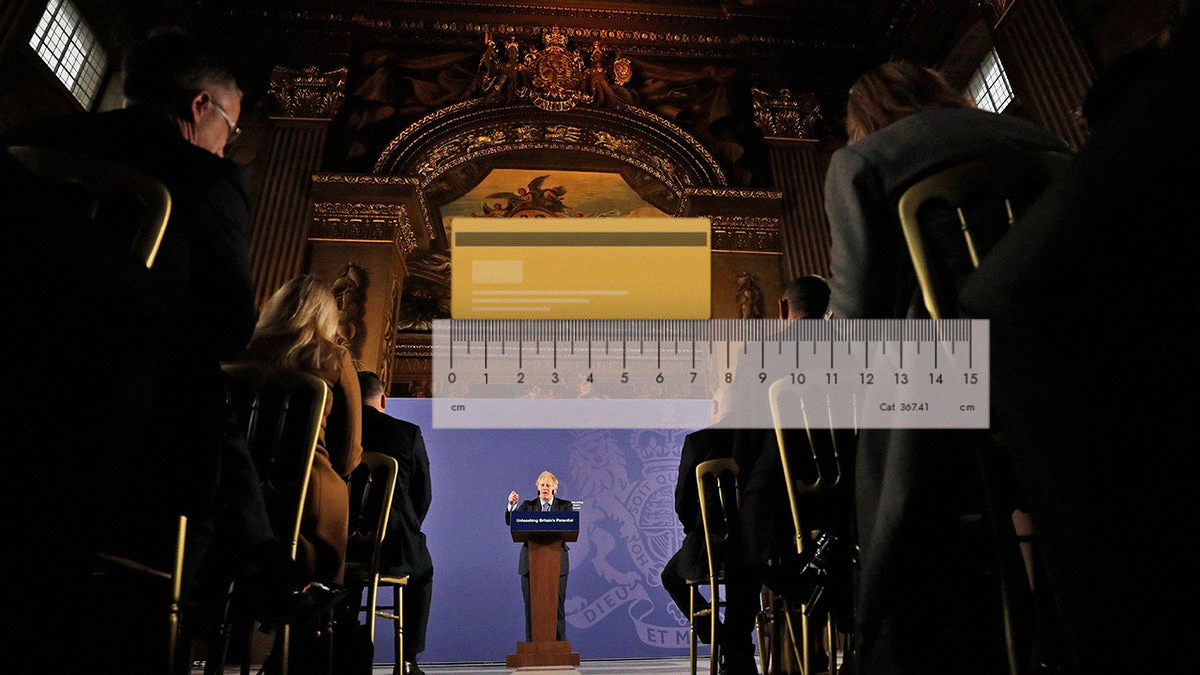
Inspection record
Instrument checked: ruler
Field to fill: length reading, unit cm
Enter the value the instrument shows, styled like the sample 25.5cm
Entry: 7.5cm
